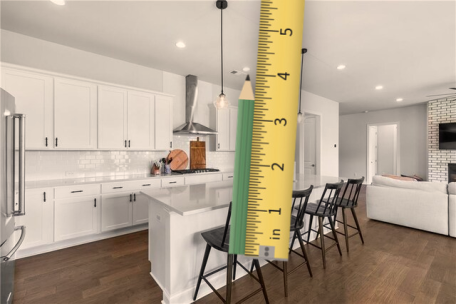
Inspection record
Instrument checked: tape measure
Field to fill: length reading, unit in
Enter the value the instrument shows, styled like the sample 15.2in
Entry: 4in
